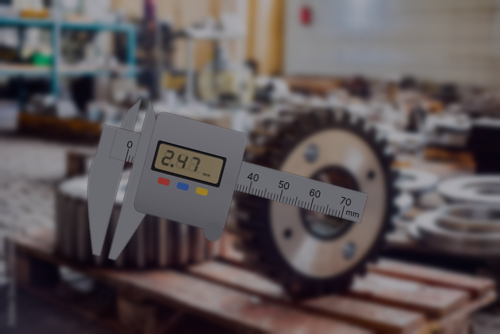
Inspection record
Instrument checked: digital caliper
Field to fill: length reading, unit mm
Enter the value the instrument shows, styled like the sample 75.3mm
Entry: 2.47mm
